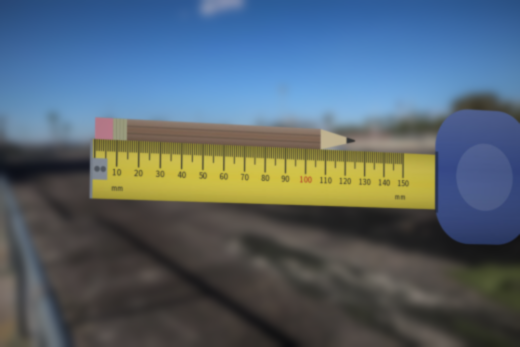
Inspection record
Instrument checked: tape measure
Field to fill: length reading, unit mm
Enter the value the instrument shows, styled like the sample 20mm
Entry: 125mm
